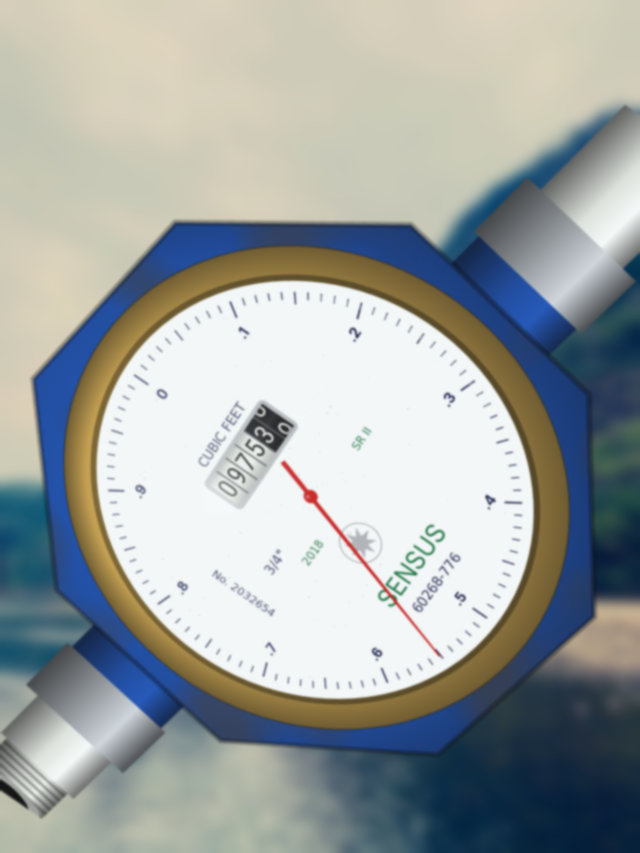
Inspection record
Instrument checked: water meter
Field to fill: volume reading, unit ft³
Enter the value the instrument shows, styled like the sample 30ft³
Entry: 97538.55ft³
